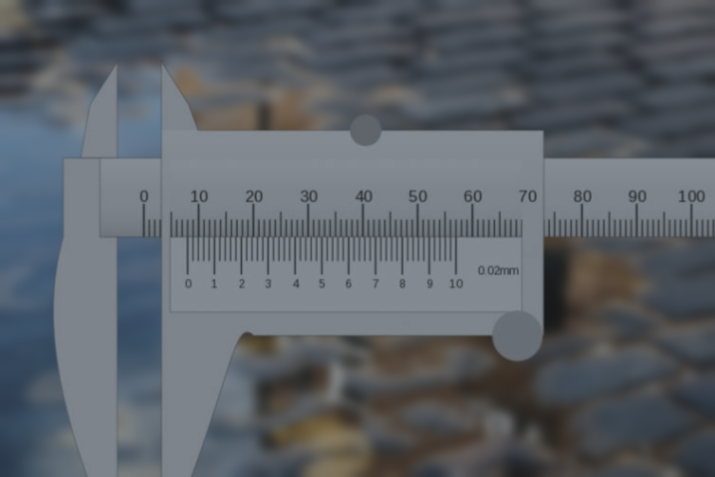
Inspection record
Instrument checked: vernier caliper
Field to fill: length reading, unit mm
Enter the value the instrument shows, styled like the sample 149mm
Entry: 8.0mm
